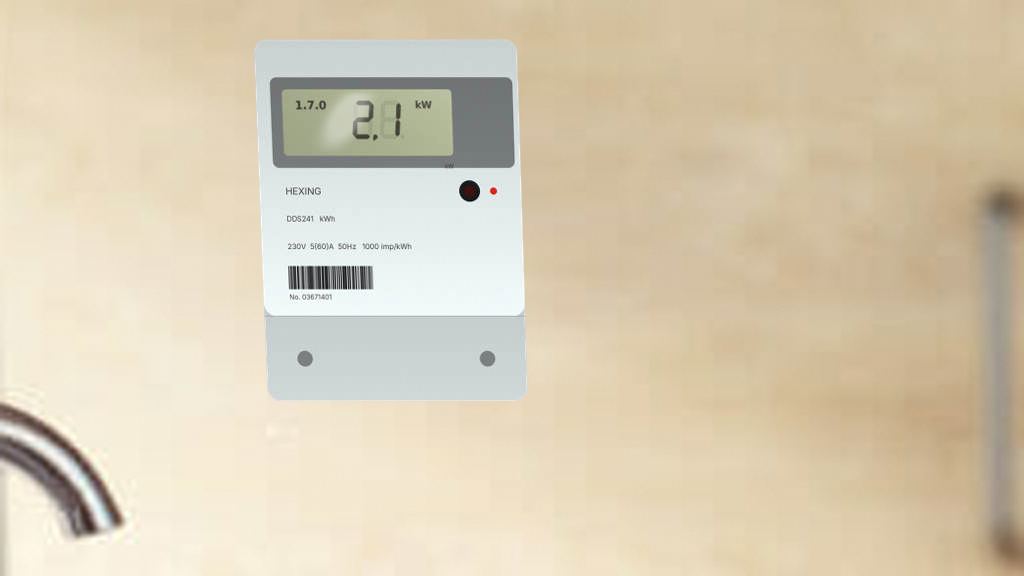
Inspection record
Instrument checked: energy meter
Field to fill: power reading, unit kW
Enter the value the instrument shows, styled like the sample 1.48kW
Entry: 2.1kW
